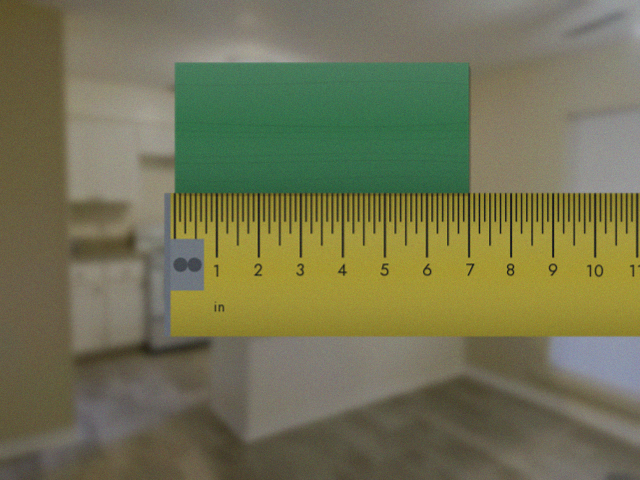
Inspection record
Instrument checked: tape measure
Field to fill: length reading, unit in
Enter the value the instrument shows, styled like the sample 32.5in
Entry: 7in
